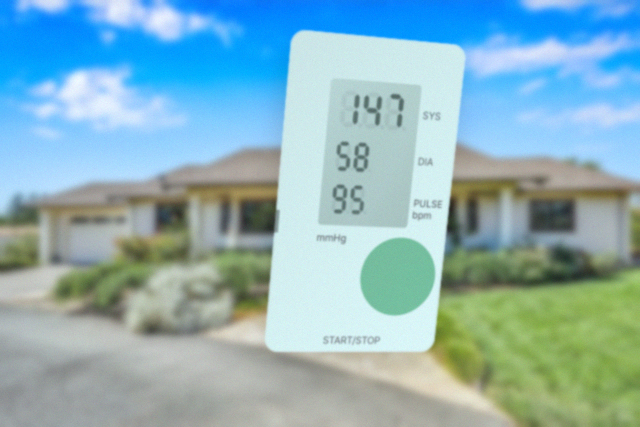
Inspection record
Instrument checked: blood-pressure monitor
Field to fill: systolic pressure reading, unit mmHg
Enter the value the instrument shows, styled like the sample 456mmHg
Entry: 147mmHg
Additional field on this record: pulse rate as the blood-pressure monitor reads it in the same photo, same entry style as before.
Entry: 95bpm
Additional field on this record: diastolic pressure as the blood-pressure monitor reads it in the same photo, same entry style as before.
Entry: 58mmHg
